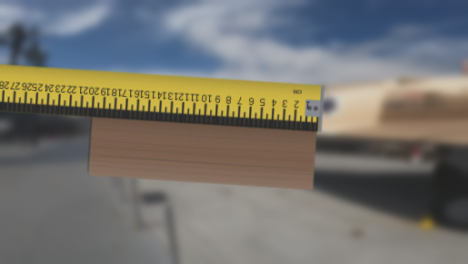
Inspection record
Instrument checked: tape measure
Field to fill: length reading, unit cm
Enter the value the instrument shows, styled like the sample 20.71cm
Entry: 20cm
